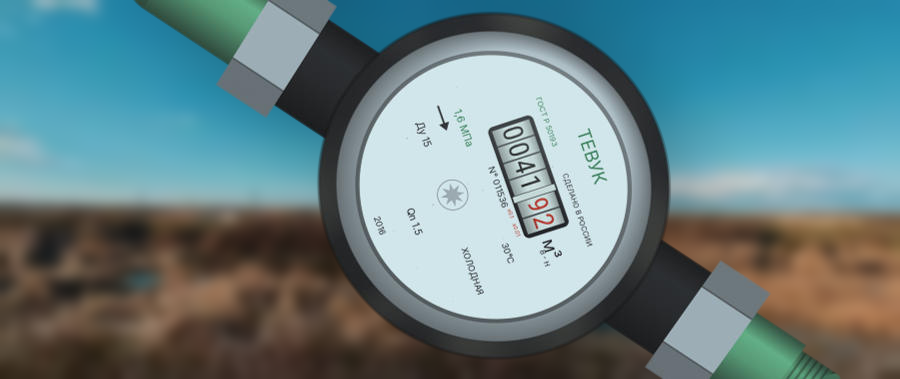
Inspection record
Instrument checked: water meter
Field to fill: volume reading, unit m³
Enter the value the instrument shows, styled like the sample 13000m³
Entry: 41.92m³
